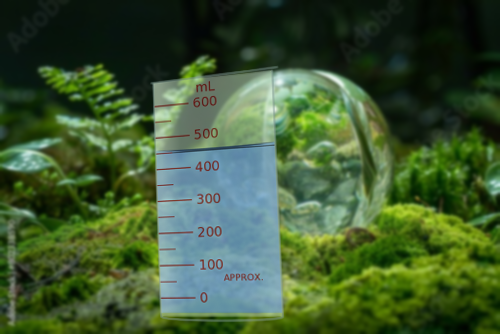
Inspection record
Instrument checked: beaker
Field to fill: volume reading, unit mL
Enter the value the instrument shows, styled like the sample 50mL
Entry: 450mL
